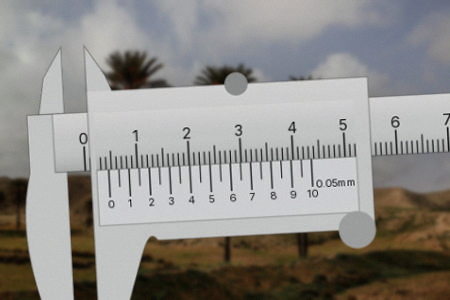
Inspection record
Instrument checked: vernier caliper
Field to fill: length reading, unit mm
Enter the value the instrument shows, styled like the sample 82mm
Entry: 4.5mm
